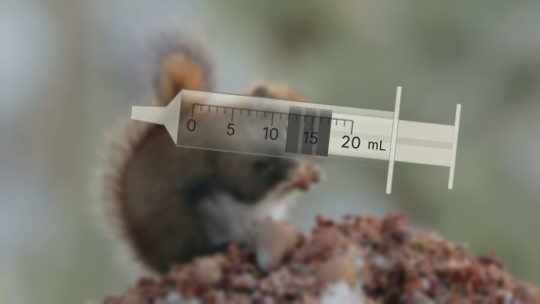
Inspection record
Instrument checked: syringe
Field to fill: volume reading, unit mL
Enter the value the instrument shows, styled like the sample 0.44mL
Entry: 12mL
